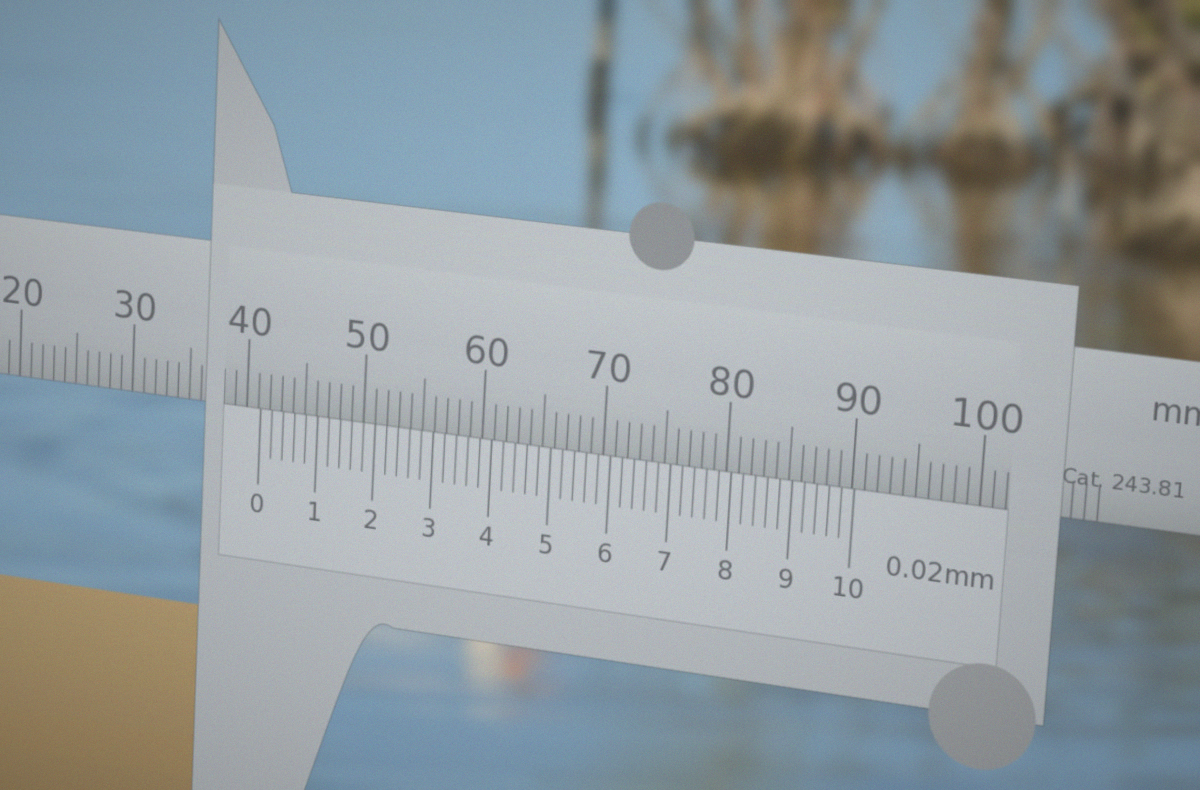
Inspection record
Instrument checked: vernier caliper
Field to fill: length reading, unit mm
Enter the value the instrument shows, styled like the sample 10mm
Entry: 41.2mm
